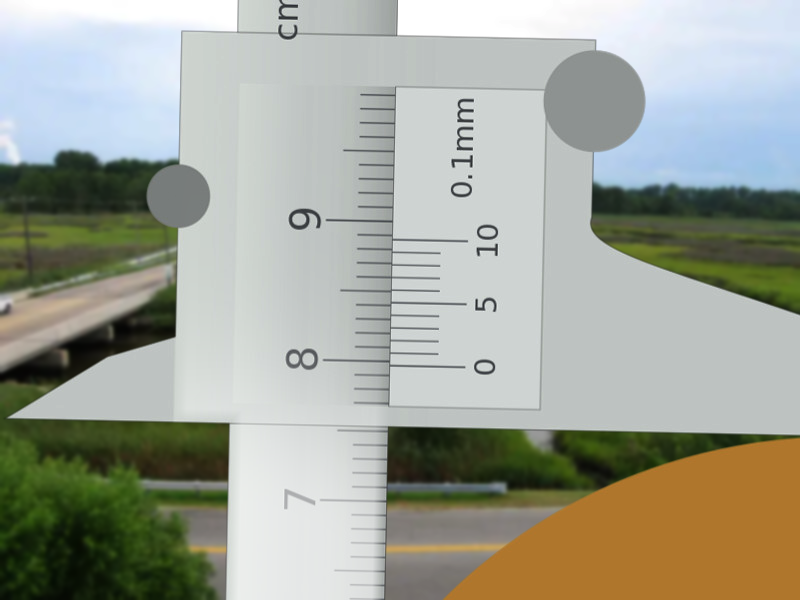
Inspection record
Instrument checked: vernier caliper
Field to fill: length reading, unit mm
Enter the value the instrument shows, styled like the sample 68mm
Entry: 79.7mm
